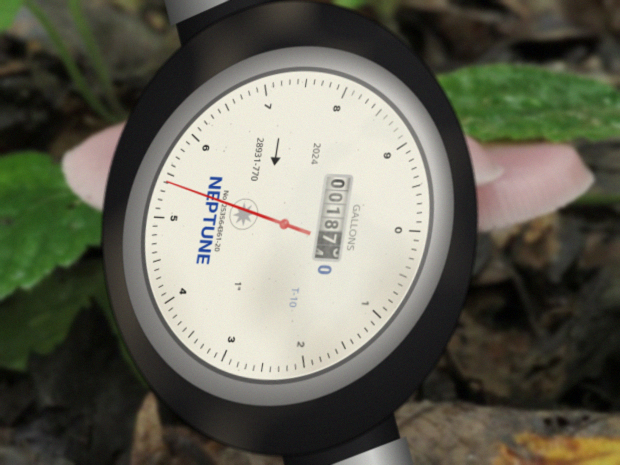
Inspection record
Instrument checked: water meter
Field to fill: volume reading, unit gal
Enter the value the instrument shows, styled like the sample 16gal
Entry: 18735.4gal
